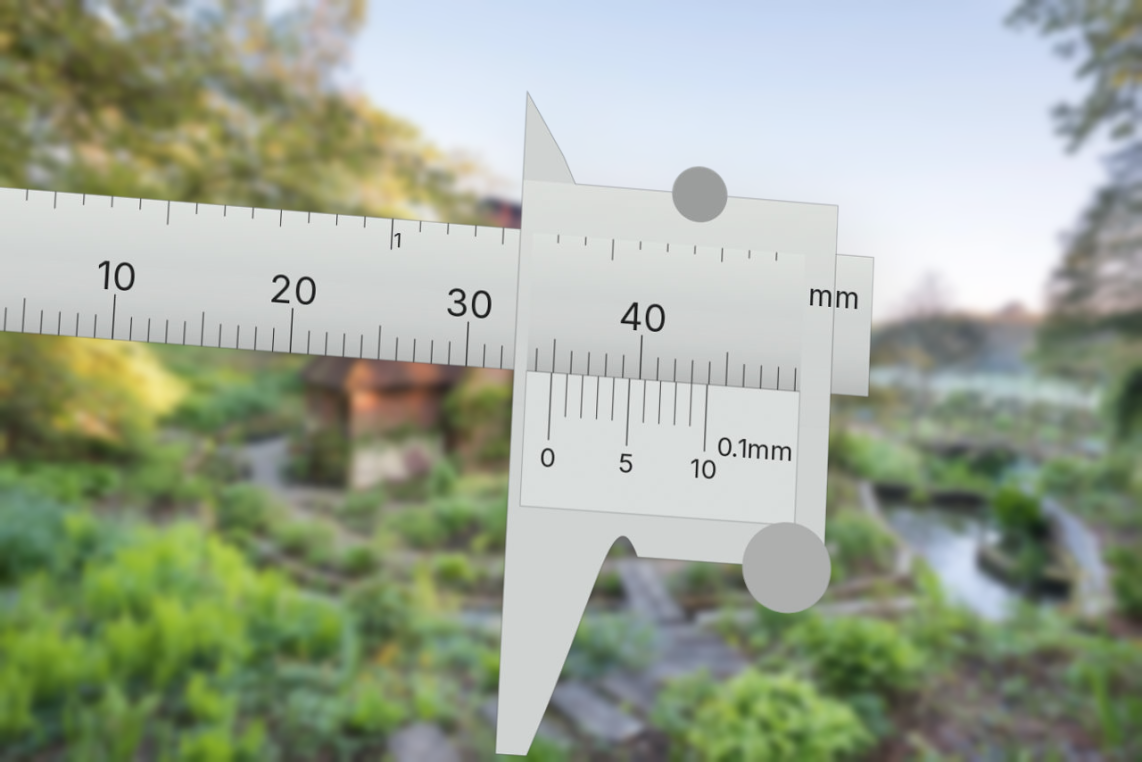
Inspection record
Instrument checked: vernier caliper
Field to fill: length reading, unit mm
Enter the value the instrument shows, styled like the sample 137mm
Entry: 34.9mm
